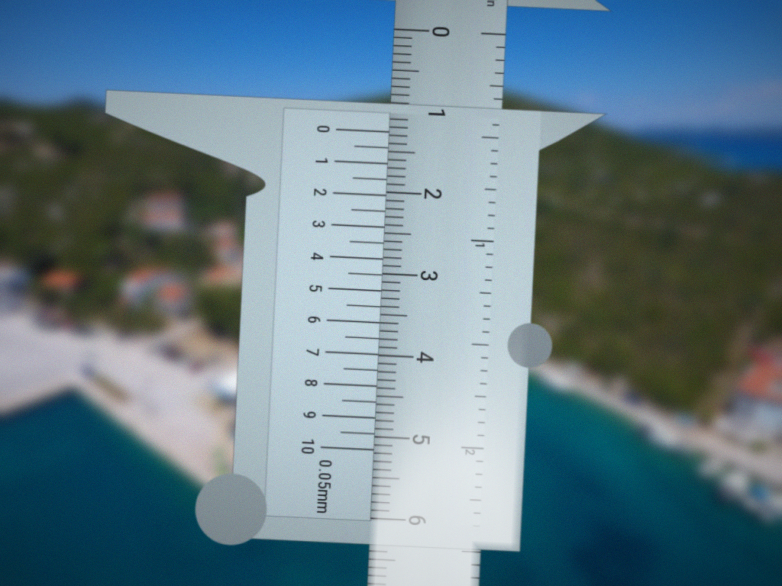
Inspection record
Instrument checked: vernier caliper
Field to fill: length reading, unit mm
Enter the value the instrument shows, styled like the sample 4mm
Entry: 12.6mm
